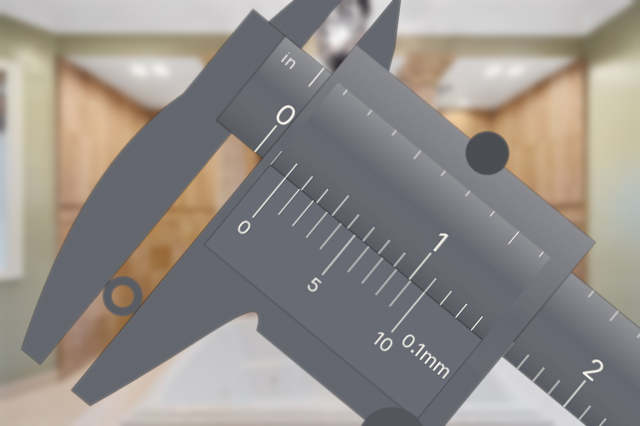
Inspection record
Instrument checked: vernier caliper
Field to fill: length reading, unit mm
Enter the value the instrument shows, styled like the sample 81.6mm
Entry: 2.0mm
